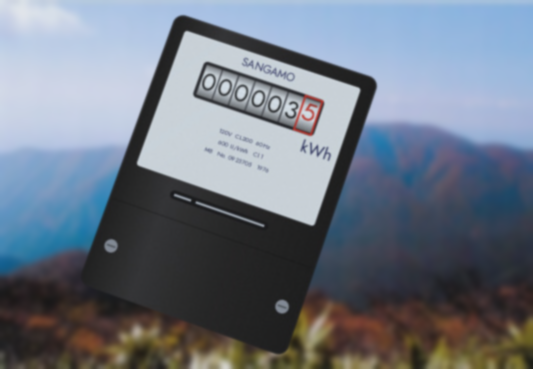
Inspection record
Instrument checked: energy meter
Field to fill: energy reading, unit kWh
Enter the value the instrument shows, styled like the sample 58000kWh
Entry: 3.5kWh
